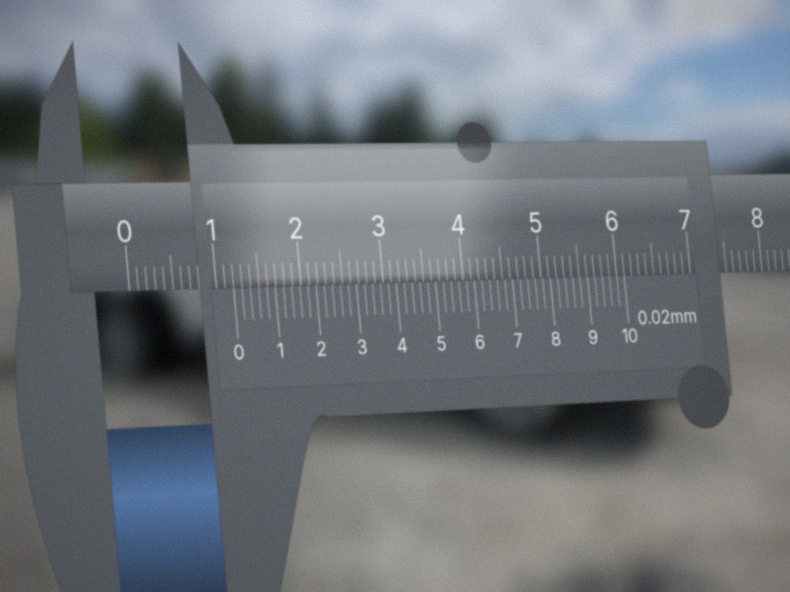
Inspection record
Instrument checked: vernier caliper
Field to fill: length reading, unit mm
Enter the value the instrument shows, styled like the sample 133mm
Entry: 12.0mm
